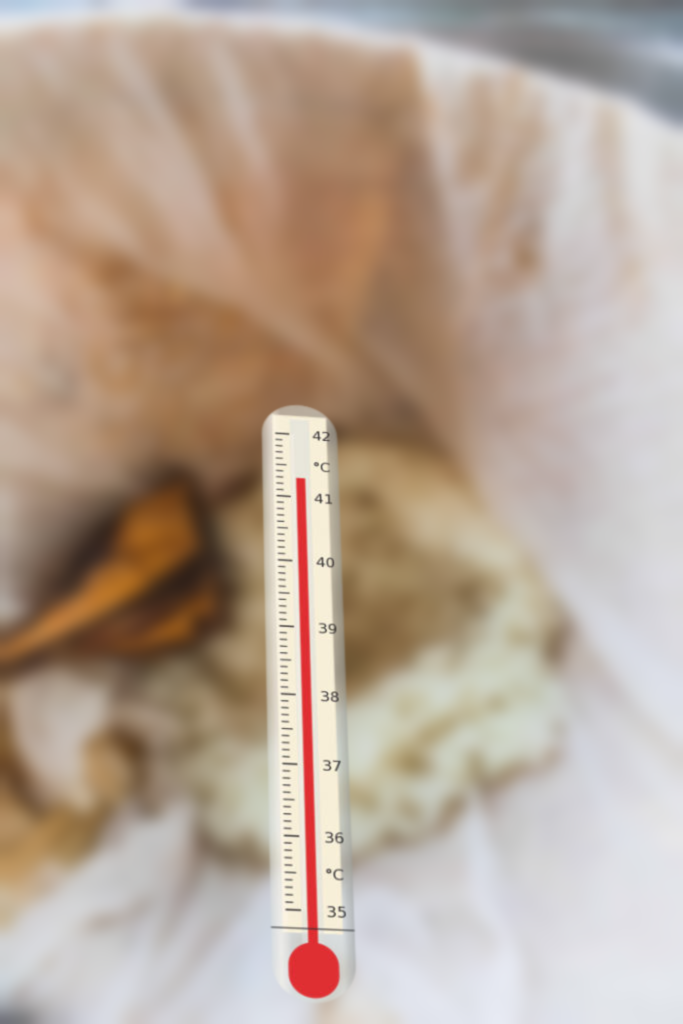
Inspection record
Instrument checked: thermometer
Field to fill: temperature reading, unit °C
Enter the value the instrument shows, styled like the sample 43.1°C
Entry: 41.3°C
